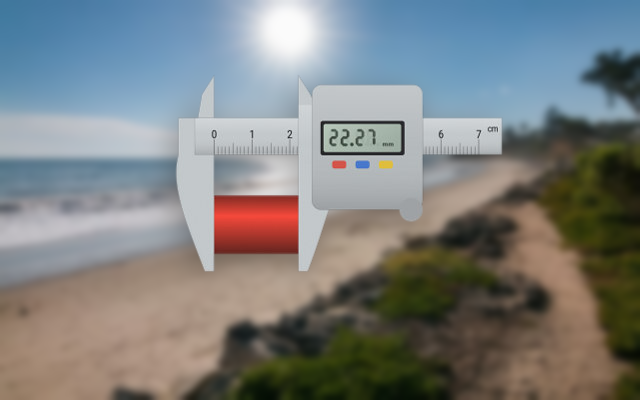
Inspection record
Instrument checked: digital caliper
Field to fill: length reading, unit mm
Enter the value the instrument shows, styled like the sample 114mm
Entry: 22.27mm
